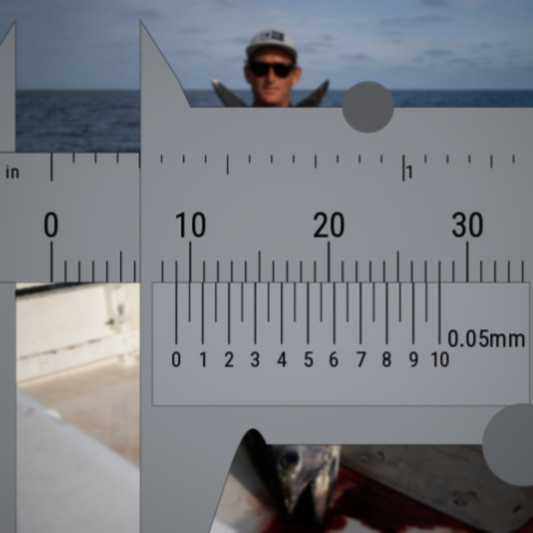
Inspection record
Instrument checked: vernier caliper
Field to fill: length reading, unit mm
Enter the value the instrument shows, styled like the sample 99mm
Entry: 9.0mm
